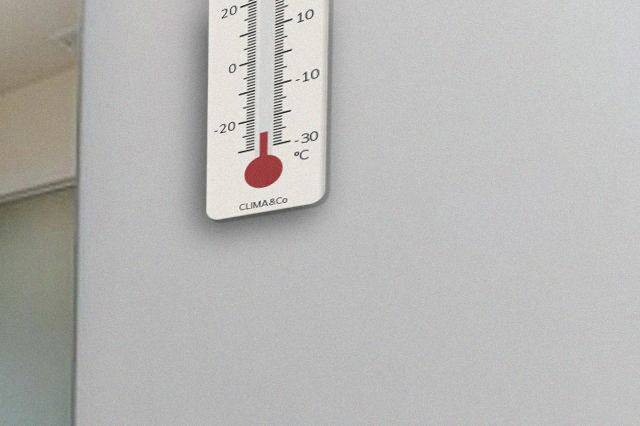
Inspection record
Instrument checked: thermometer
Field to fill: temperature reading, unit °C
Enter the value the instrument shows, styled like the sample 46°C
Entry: -25°C
